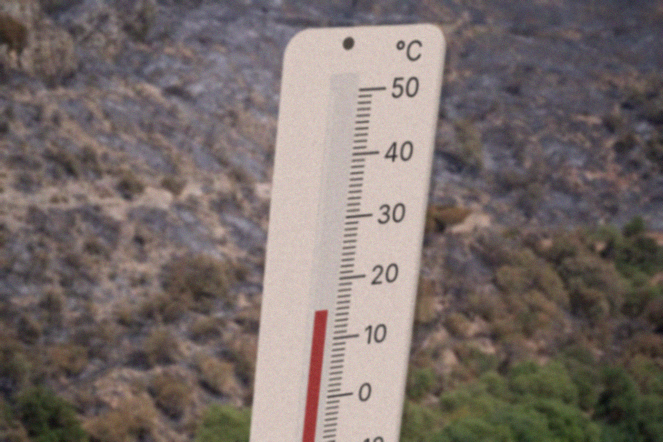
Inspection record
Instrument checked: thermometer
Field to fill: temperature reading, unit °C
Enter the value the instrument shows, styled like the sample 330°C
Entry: 15°C
